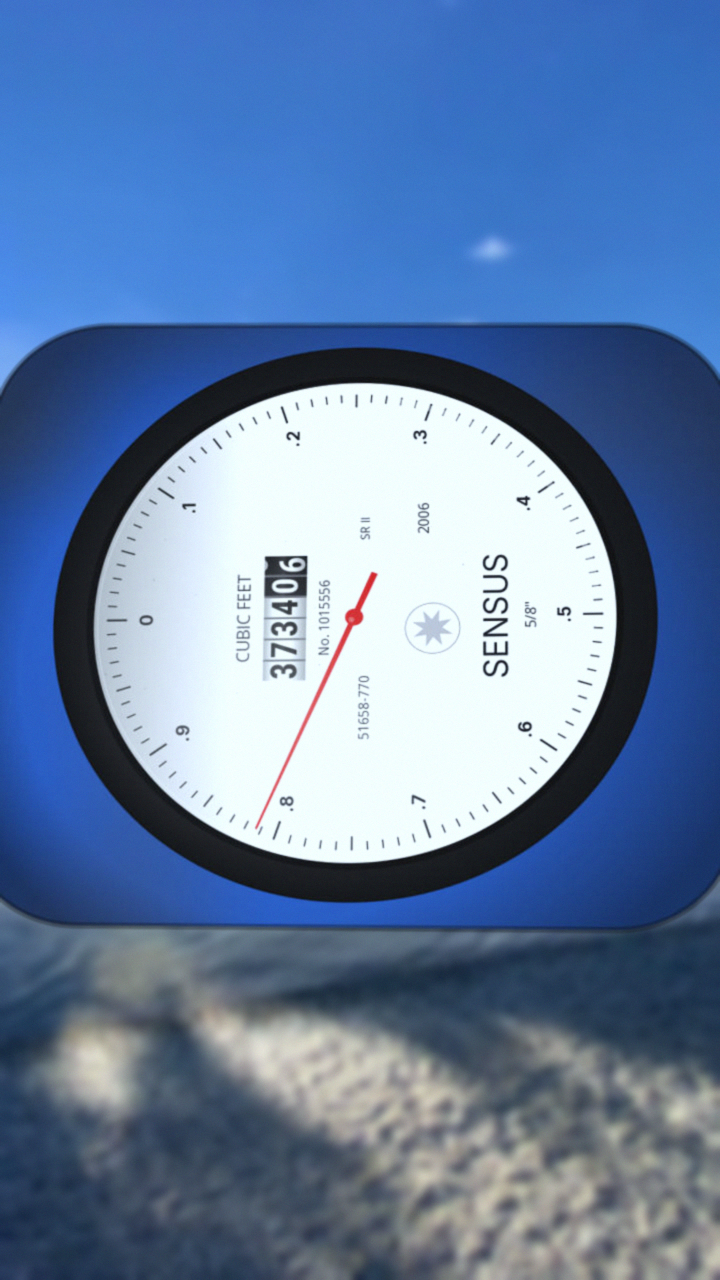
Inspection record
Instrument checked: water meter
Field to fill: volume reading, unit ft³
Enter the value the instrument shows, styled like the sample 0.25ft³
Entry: 373405.81ft³
